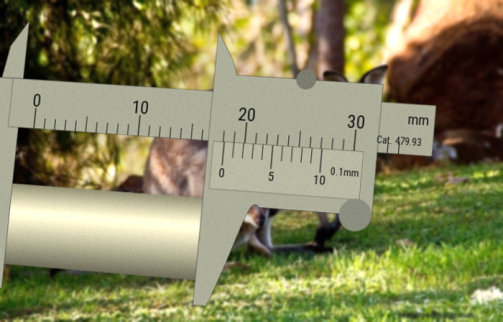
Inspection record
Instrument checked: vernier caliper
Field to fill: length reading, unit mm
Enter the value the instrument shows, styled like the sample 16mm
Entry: 18.1mm
